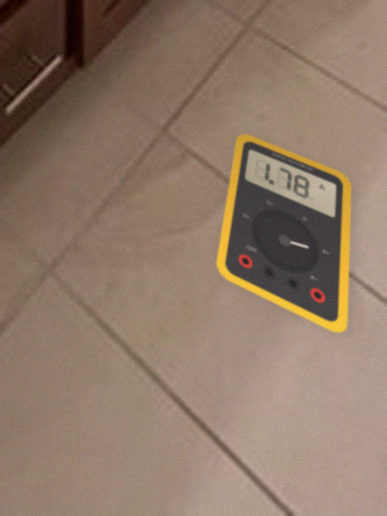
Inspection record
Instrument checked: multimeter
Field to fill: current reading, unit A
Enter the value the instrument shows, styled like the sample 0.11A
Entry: 1.78A
